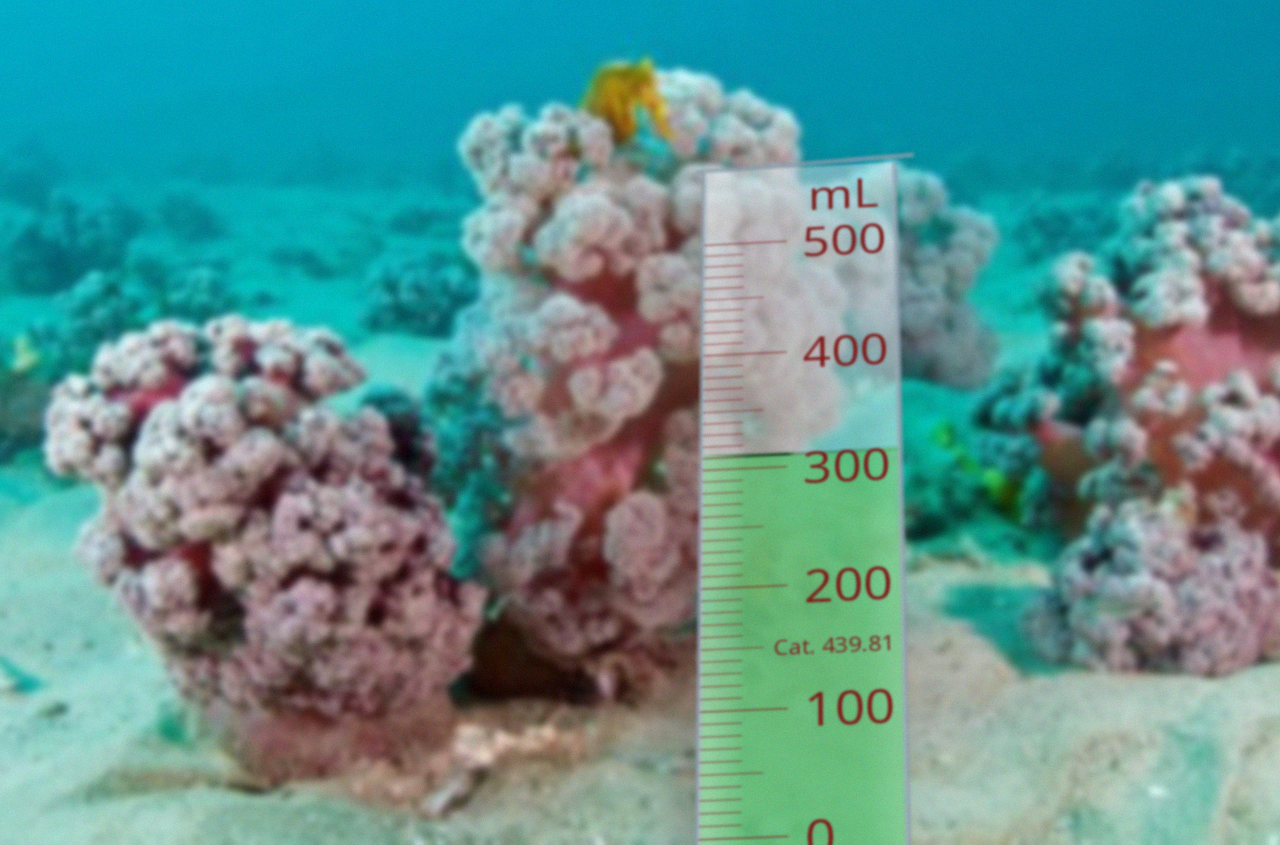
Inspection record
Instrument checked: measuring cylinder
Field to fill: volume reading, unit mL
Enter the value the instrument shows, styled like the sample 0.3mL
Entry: 310mL
